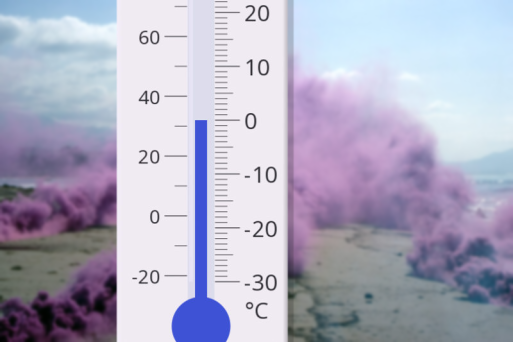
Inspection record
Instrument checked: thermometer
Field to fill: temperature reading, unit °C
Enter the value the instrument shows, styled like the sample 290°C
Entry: 0°C
